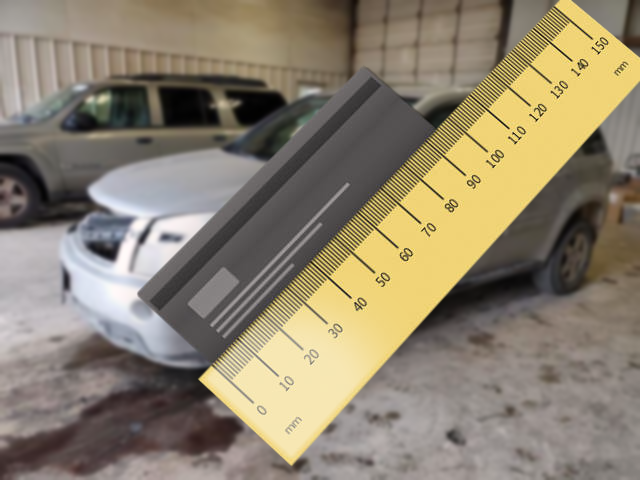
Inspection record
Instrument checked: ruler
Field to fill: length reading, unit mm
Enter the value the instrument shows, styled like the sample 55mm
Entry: 95mm
